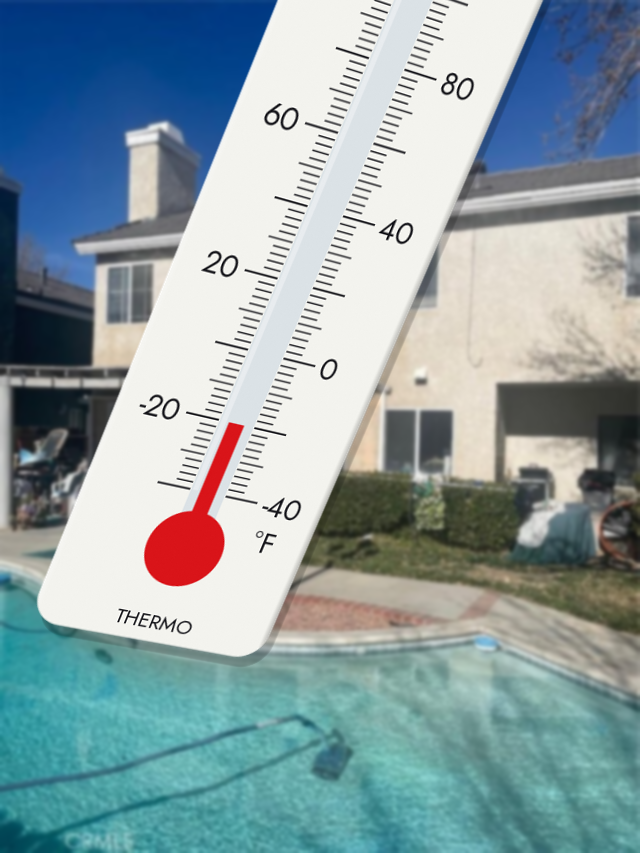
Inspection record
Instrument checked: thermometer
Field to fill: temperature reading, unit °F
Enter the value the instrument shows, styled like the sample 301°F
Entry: -20°F
